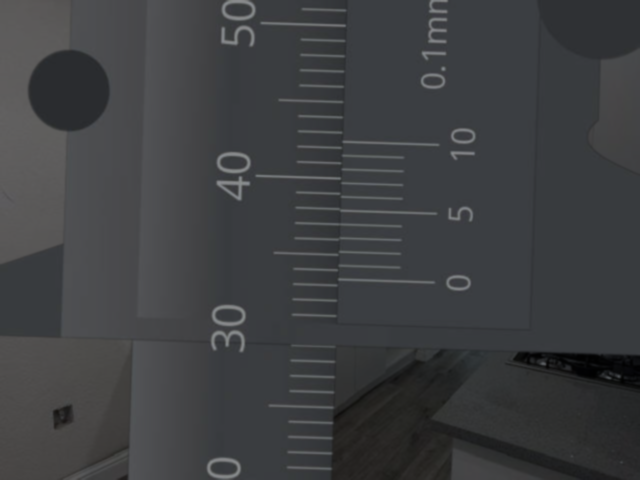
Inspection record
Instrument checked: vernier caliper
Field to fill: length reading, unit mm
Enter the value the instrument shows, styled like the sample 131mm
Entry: 33.4mm
